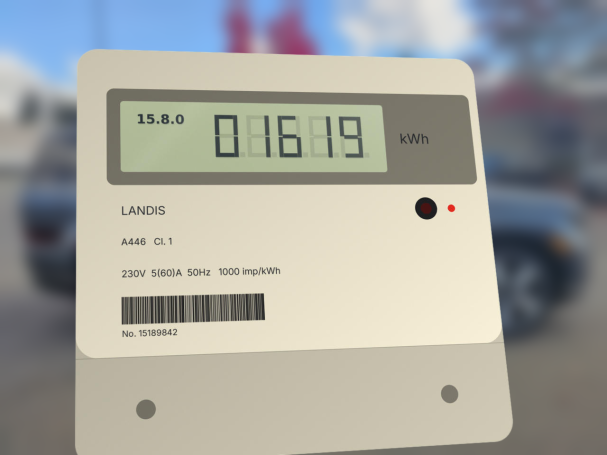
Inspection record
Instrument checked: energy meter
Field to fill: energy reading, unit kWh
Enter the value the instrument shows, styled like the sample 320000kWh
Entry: 1619kWh
